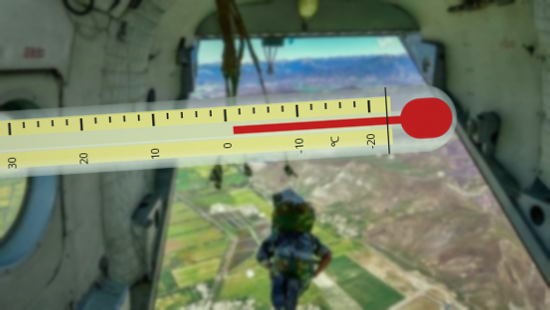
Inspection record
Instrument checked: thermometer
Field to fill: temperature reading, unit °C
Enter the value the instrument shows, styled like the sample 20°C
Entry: -1°C
